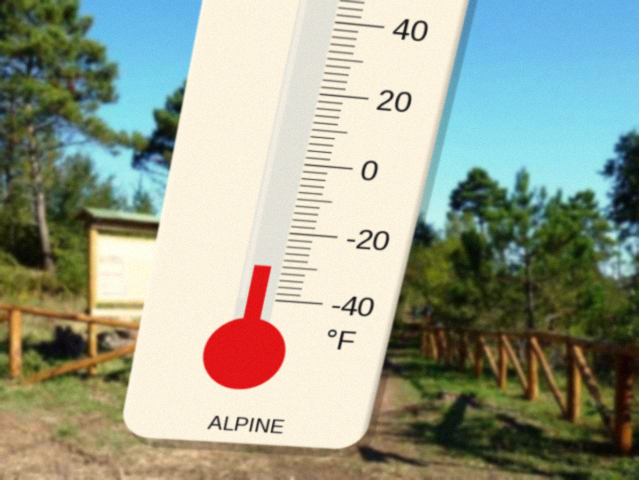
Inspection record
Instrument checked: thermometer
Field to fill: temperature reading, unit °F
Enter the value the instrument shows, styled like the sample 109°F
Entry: -30°F
